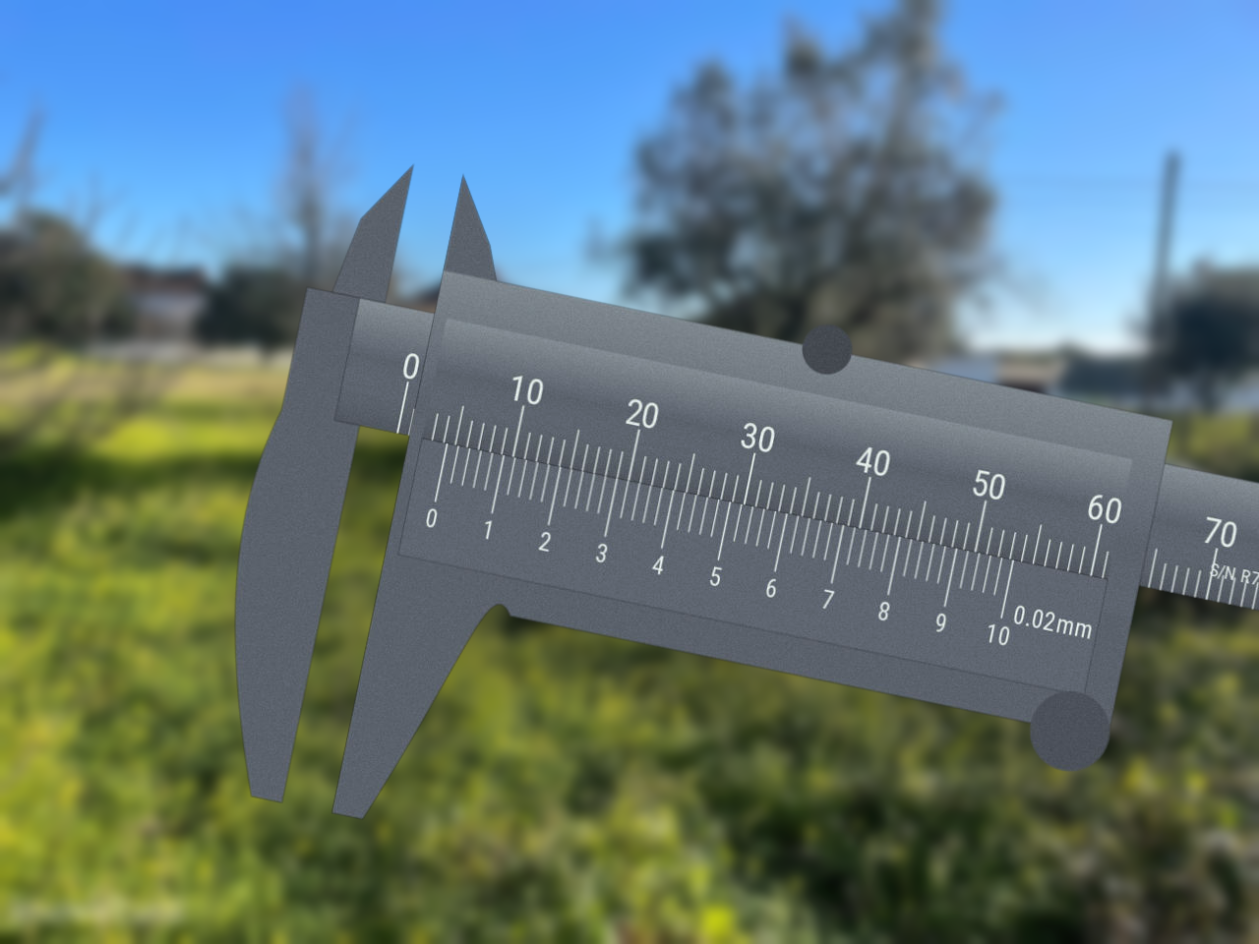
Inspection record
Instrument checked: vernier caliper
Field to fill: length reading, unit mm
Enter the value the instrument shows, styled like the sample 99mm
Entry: 4.3mm
